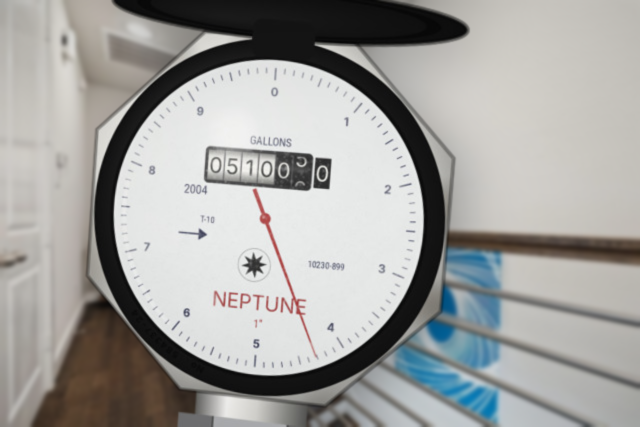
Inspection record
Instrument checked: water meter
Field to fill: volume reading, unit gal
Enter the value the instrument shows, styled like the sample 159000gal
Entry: 510054.3gal
